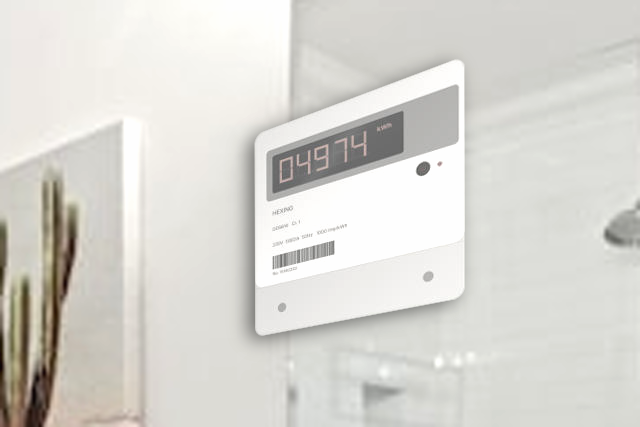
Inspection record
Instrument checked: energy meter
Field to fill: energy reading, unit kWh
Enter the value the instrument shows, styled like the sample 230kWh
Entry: 4974kWh
